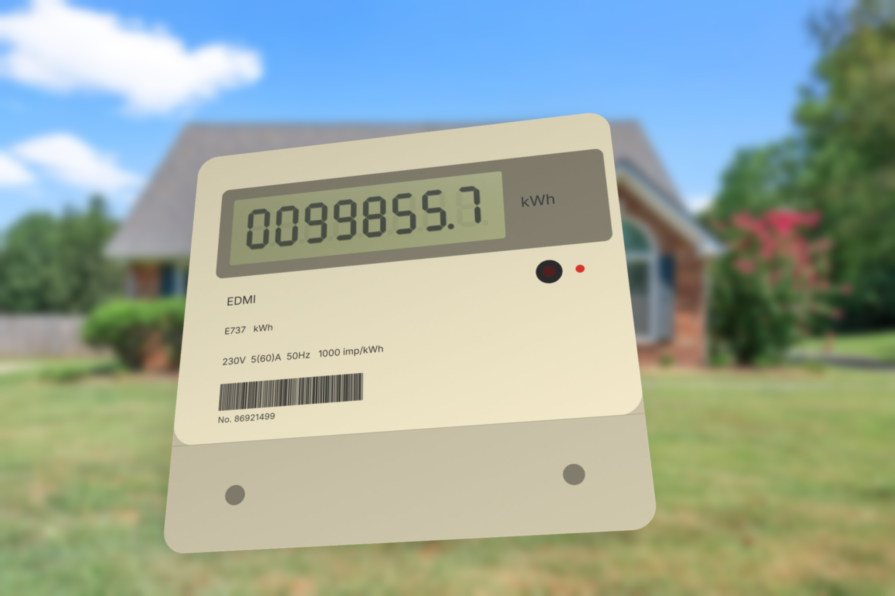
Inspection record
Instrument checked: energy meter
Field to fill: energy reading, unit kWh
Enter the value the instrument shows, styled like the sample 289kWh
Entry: 99855.7kWh
